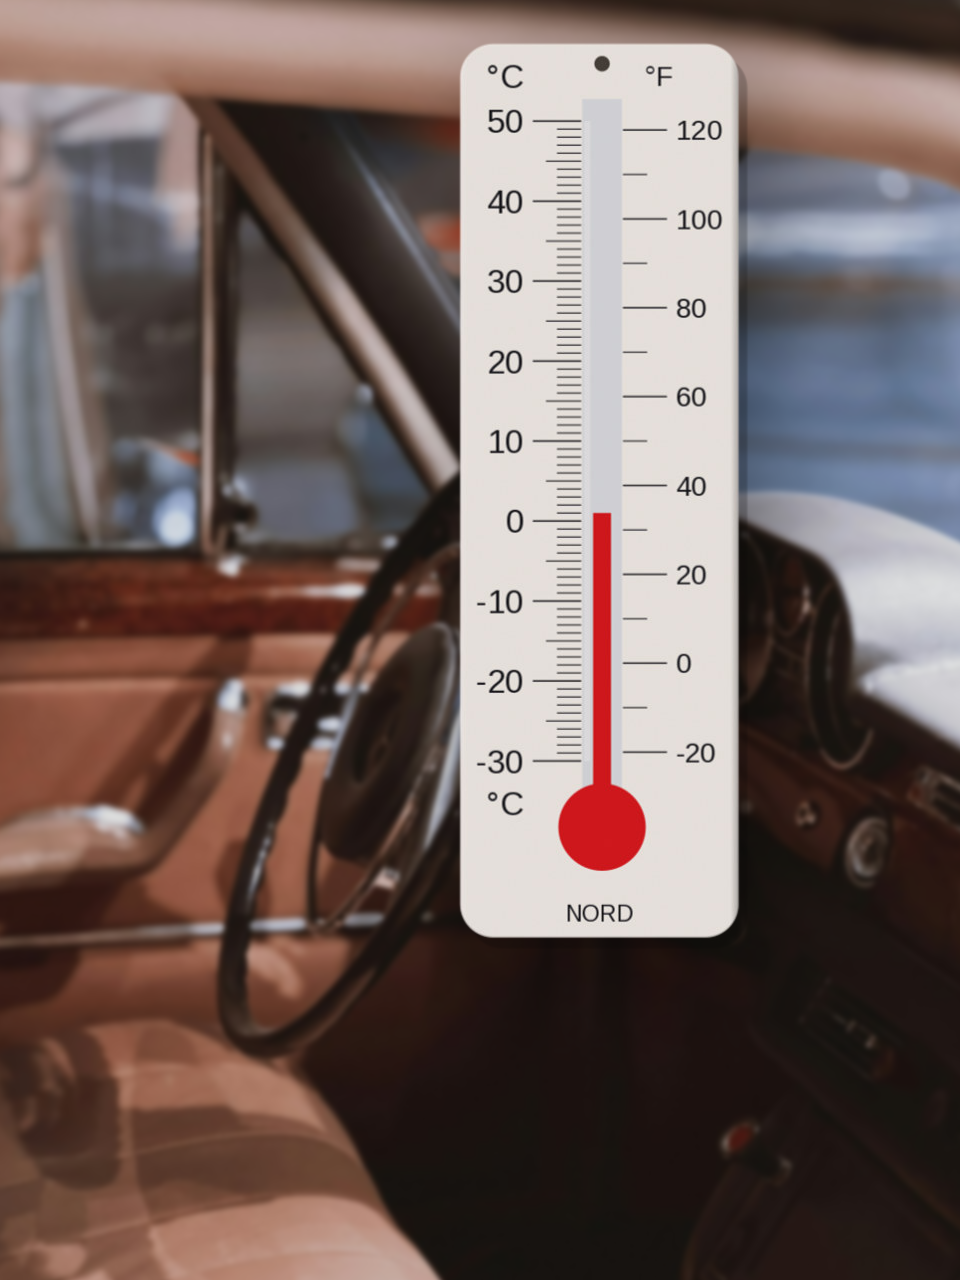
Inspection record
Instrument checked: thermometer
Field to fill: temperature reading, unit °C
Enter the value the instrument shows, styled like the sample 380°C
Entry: 1°C
